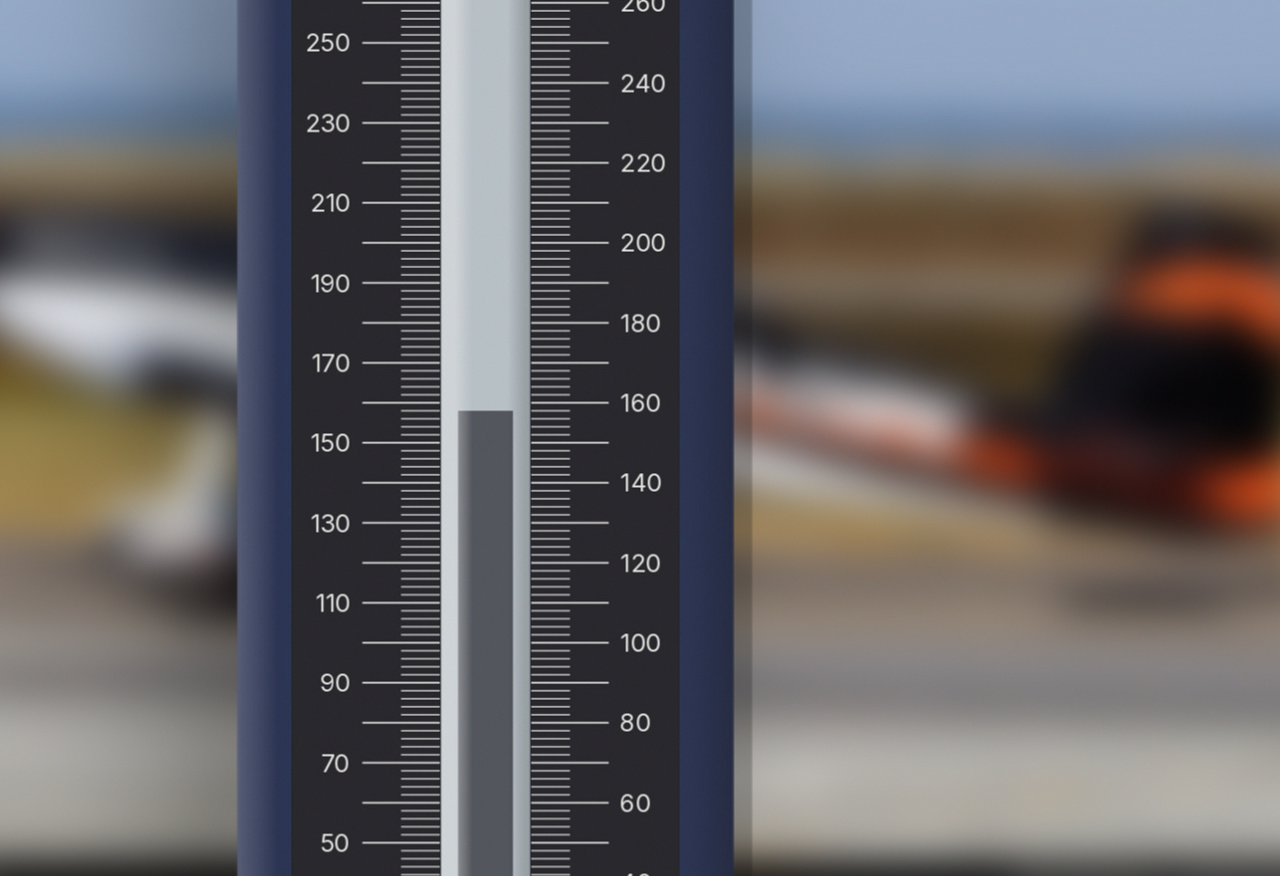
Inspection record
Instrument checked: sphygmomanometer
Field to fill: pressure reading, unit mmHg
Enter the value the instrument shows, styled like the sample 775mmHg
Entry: 158mmHg
